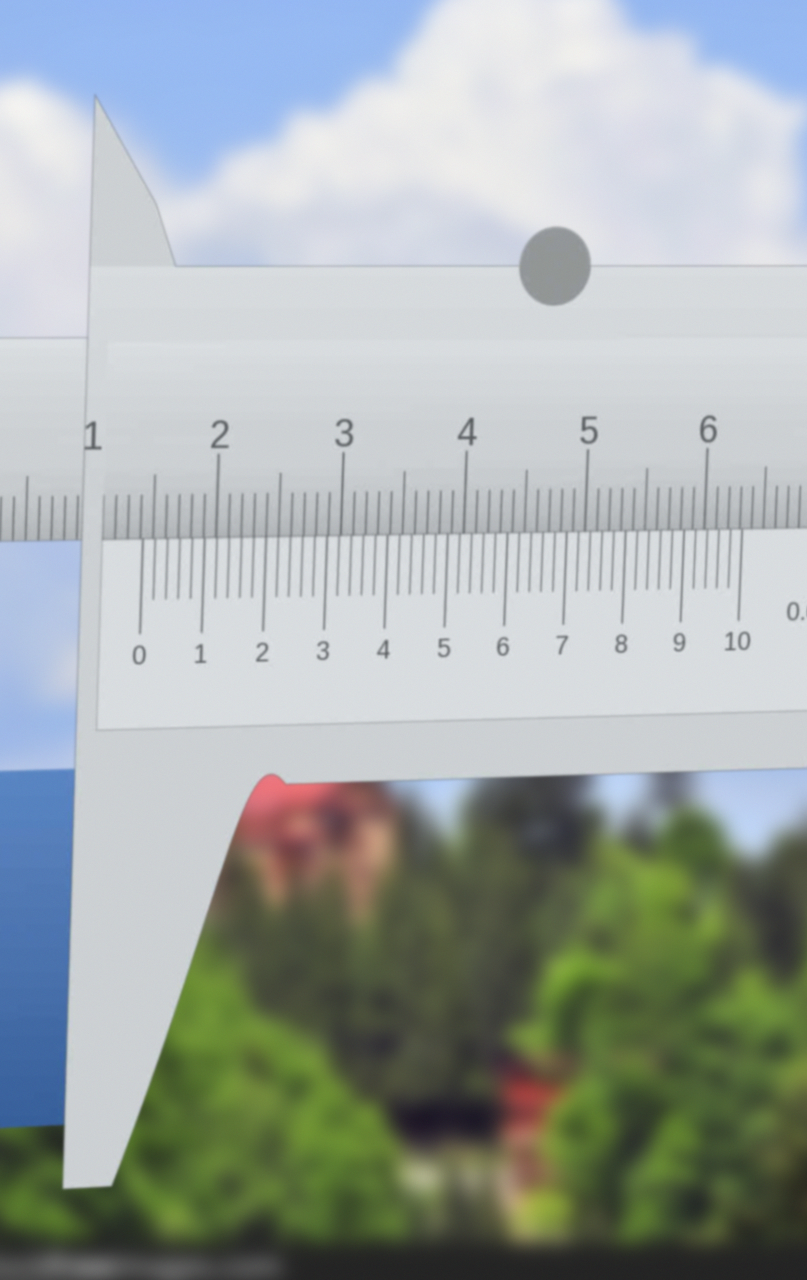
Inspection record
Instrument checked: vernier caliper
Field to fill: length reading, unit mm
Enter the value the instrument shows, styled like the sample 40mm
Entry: 14.2mm
